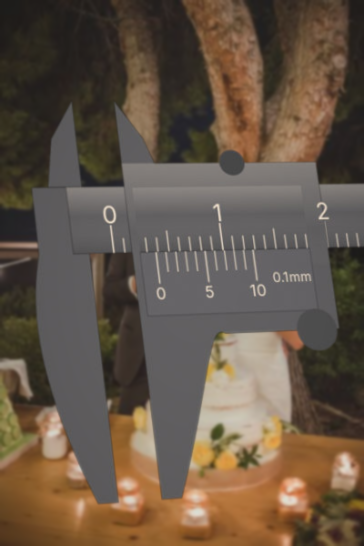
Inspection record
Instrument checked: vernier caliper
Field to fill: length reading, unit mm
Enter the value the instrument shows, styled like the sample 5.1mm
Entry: 3.8mm
